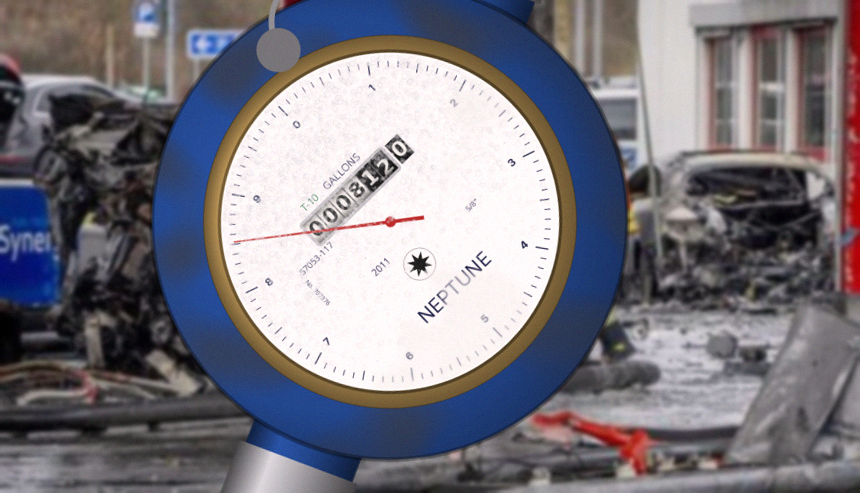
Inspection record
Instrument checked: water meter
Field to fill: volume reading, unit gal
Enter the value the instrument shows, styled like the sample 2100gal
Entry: 8118.5gal
